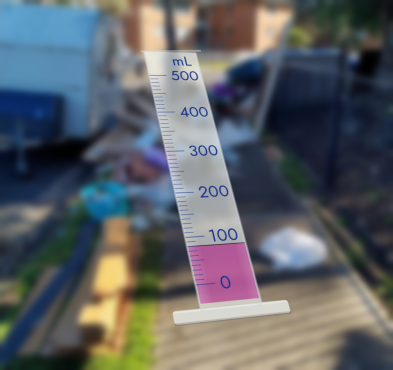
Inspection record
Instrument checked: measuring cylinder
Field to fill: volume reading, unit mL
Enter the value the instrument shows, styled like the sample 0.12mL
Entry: 80mL
